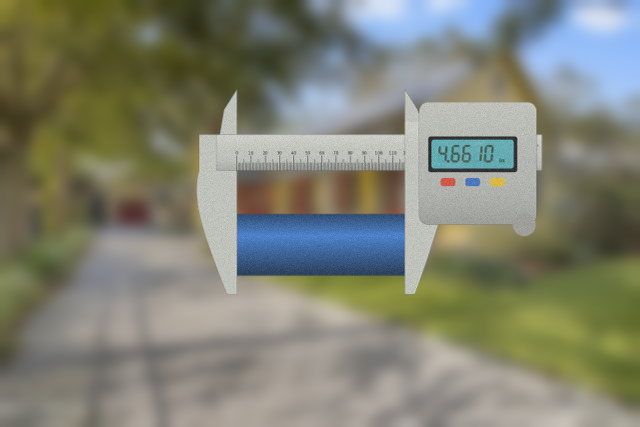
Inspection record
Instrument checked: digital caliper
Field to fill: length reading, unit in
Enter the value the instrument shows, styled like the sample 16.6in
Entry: 4.6610in
